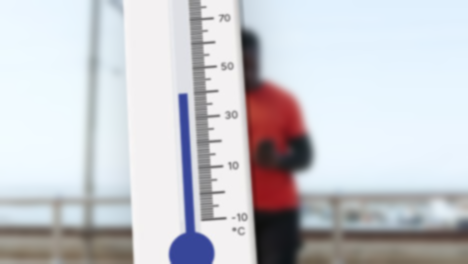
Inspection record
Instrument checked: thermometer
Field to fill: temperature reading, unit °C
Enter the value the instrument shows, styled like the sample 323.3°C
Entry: 40°C
